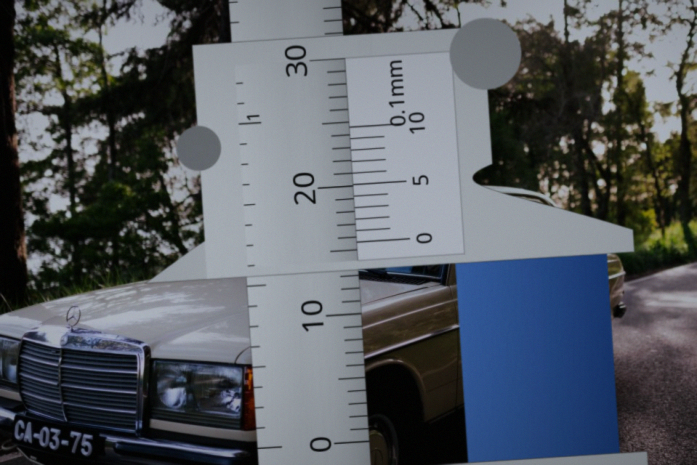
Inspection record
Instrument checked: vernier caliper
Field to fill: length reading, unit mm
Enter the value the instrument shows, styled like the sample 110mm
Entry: 15.6mm
